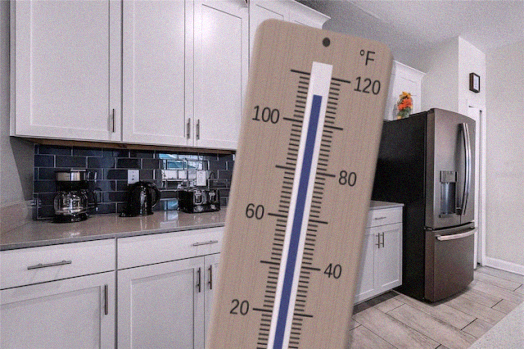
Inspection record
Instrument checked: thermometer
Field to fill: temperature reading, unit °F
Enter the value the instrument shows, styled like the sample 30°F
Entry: 112°F
